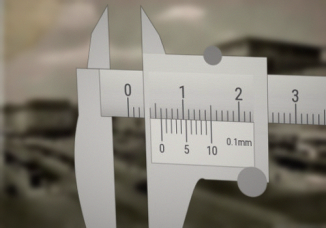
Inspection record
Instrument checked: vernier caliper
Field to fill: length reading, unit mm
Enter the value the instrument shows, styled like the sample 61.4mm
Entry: 6.0mm
